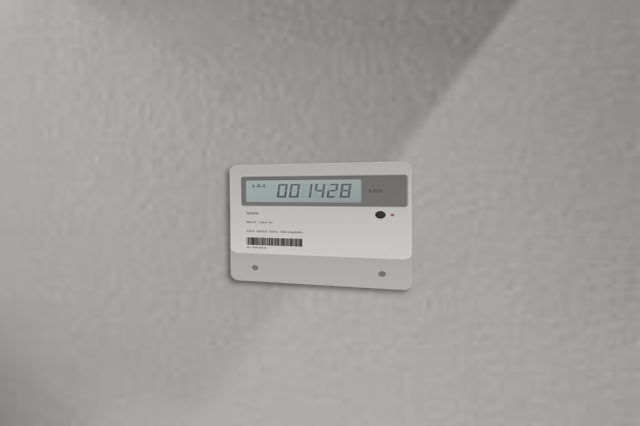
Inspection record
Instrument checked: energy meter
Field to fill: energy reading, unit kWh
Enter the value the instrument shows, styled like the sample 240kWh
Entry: 1428kWh
